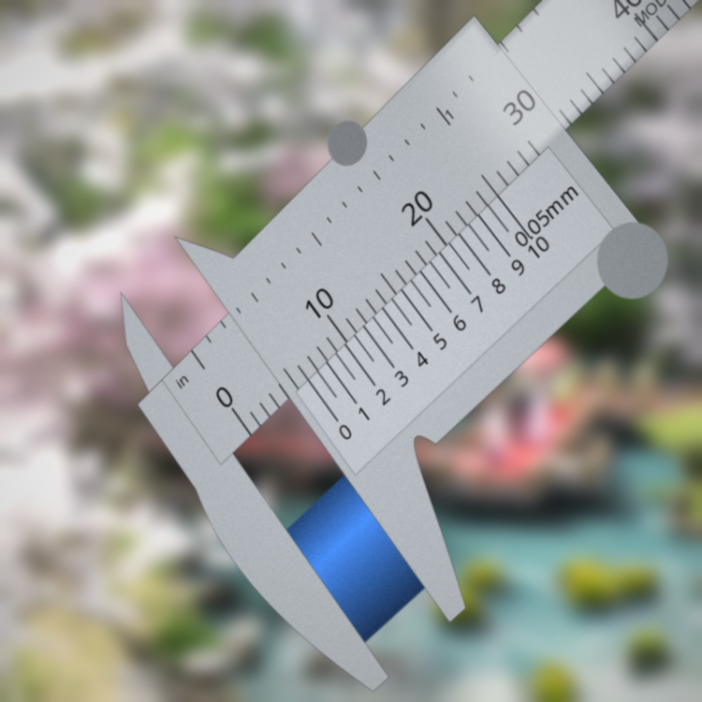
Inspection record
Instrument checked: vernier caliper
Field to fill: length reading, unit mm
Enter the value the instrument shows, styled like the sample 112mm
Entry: 6.0mm
